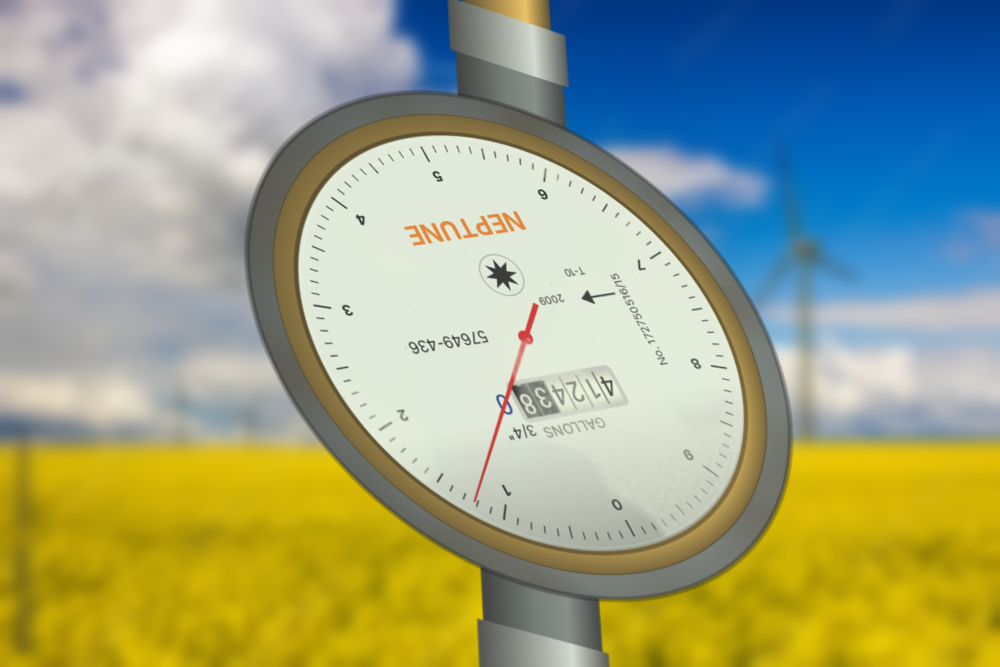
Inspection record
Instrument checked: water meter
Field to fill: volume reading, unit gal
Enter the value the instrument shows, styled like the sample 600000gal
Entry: 4124381.2gal
